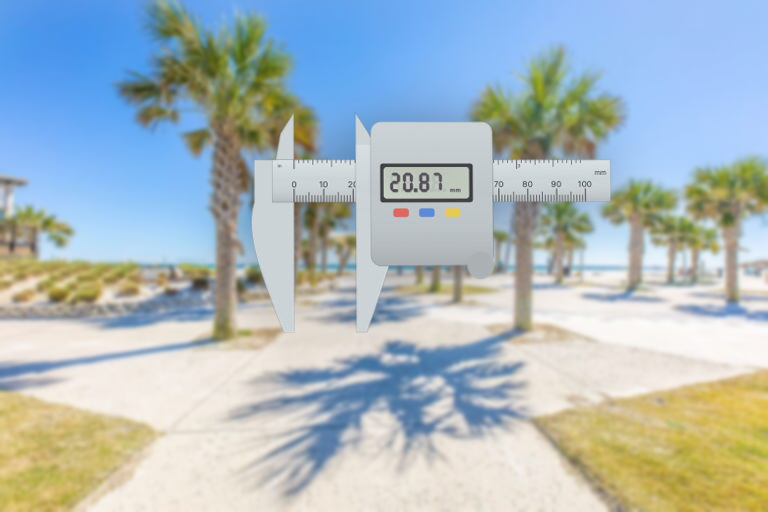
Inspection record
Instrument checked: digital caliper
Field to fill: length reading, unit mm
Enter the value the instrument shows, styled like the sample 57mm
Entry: 20.87mm
